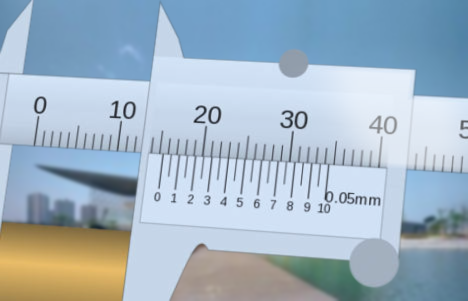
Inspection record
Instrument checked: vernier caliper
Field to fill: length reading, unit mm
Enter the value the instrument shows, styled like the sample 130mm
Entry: 15.4mm
